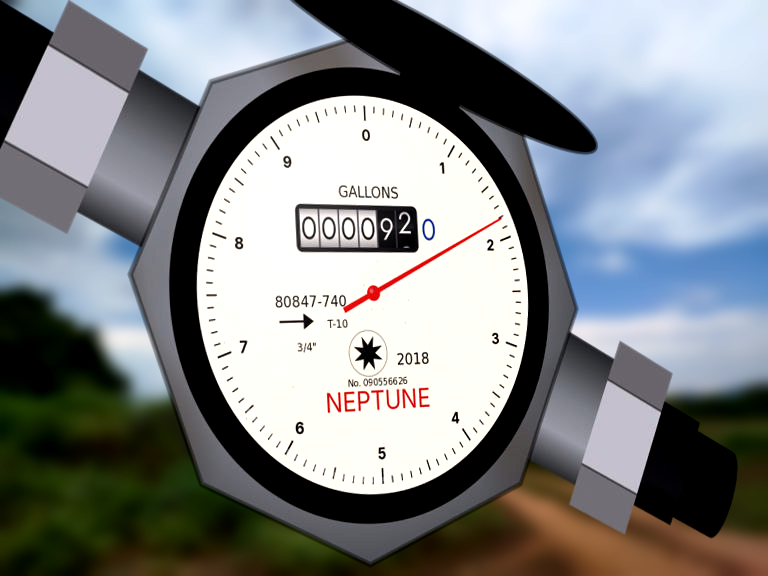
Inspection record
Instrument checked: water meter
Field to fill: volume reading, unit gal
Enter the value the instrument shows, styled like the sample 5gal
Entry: 921.8gal
